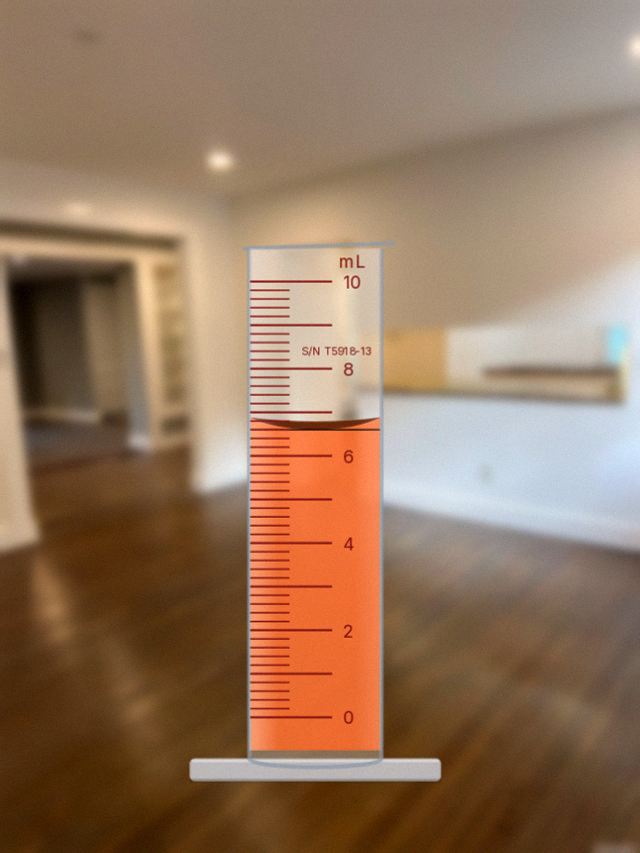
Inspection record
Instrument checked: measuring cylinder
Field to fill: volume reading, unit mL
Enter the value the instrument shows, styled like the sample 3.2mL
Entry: 6.6mL
